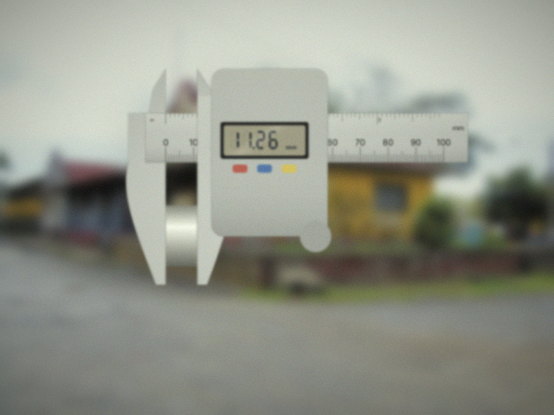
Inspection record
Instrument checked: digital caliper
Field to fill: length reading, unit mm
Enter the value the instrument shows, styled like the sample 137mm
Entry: 11.26mm
